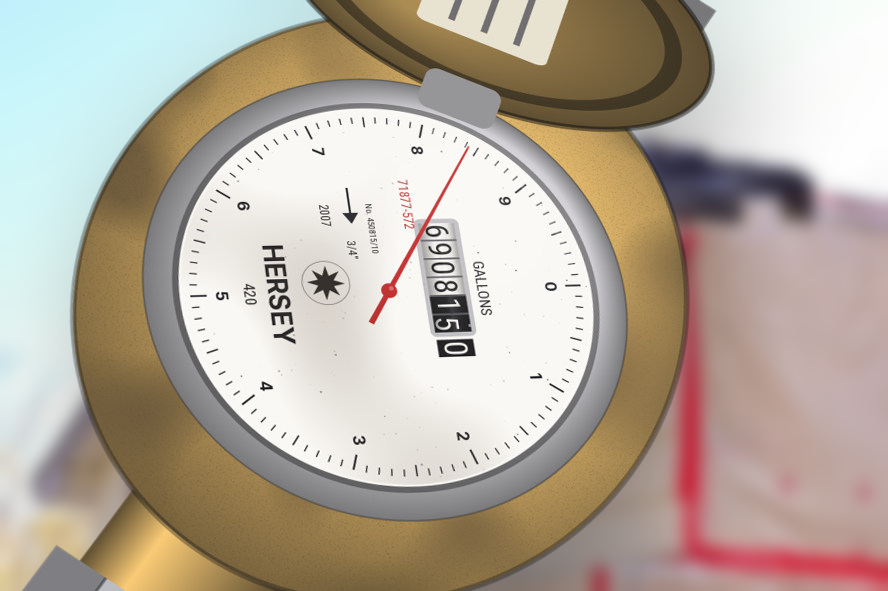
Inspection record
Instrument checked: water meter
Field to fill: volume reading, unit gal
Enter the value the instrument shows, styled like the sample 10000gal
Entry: 6908148.4gal
